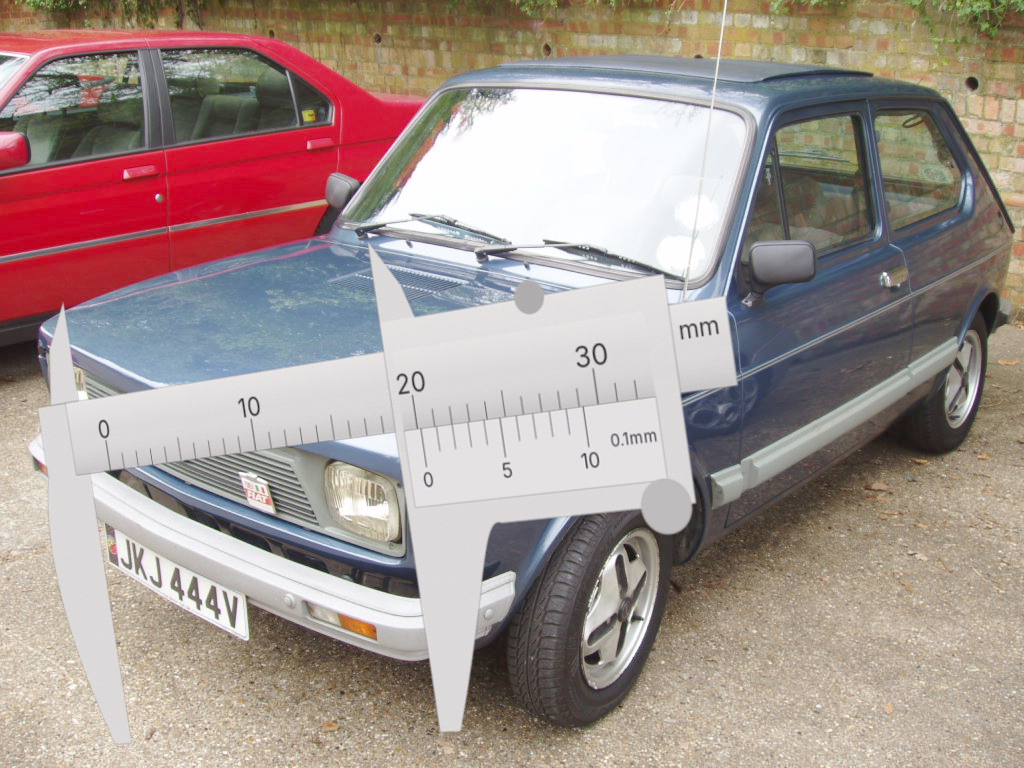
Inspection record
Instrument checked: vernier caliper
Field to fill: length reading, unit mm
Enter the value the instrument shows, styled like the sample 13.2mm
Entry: 20.2mm
